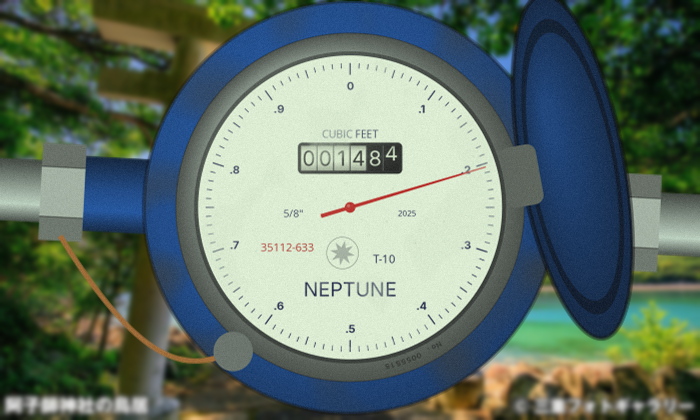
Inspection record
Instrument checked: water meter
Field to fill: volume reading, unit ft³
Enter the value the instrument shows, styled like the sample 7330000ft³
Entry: 1484.20ft³
